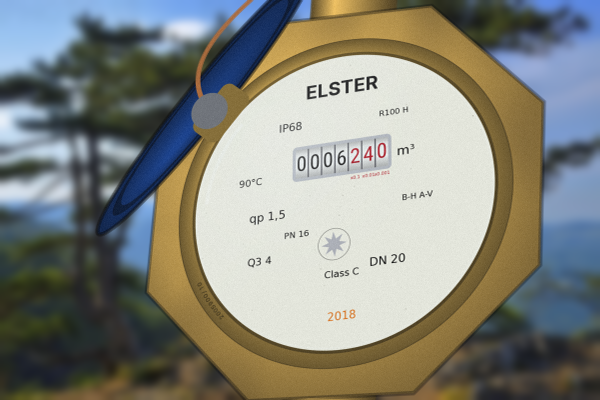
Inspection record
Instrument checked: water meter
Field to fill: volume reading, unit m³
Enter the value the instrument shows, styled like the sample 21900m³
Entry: 6.240m³
